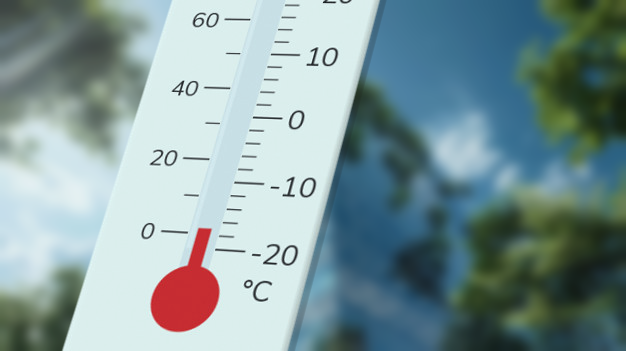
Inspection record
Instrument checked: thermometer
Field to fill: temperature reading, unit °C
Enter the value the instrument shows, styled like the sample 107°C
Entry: -17°C
